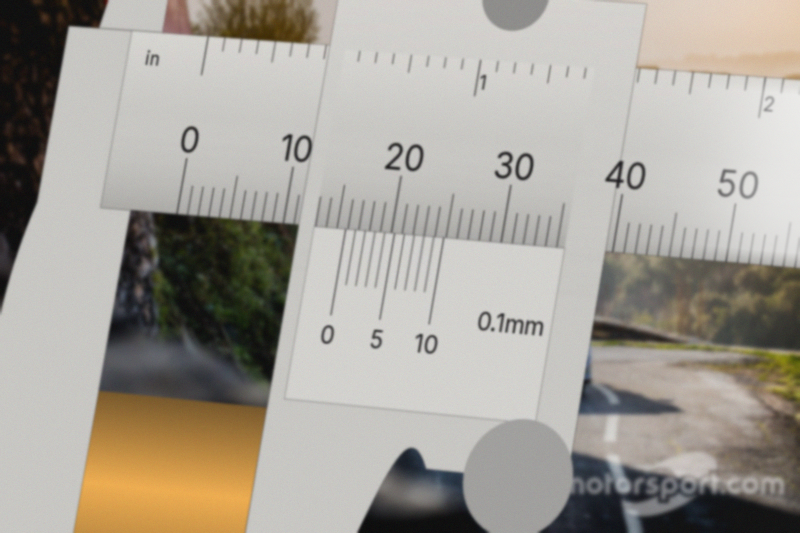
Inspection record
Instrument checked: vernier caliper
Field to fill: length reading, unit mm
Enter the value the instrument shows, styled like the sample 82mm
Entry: 15.8mm
